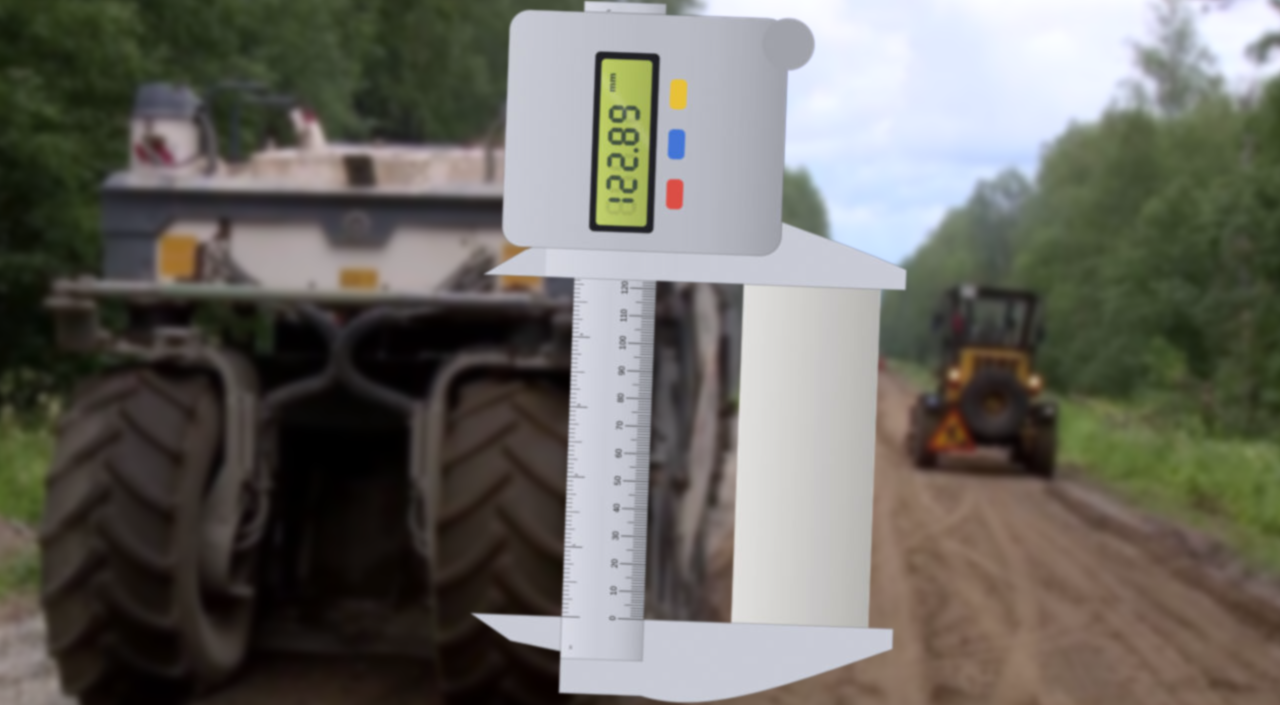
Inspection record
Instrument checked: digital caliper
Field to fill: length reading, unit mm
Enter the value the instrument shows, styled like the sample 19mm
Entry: 122.89mm
